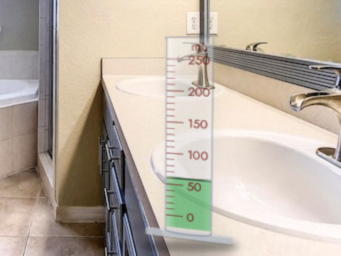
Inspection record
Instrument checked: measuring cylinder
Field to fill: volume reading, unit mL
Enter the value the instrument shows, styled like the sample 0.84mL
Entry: 60mL
